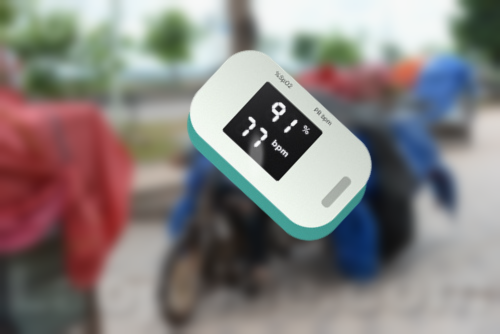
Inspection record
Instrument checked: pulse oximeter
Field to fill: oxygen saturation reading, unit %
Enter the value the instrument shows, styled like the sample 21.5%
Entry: 91%
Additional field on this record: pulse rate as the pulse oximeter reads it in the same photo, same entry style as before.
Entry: 77bpm
